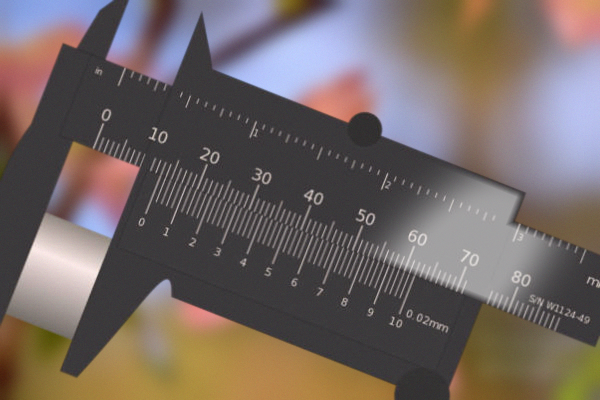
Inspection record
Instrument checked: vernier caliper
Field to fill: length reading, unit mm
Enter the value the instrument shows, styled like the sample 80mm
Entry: 13.0mm
